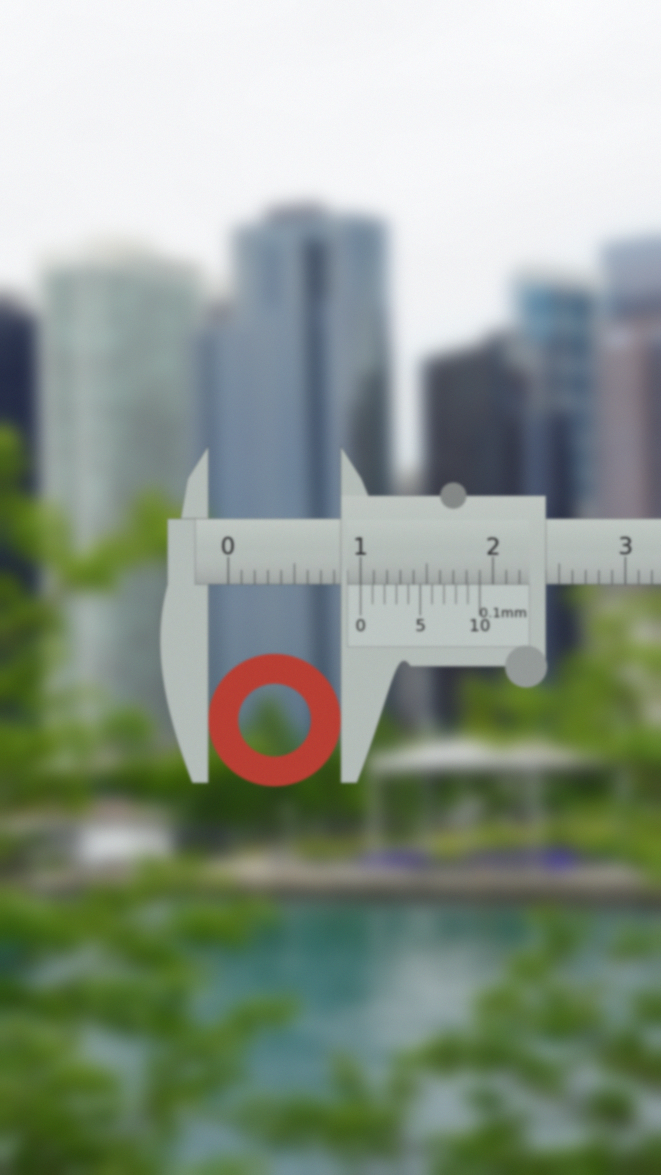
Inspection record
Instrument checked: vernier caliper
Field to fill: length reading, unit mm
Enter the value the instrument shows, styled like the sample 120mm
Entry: 10.0mm
